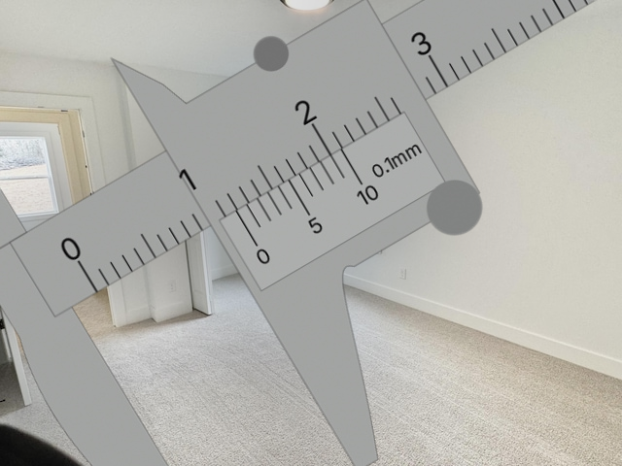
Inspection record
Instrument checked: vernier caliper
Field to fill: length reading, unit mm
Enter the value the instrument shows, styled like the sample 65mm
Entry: 11.9mm
